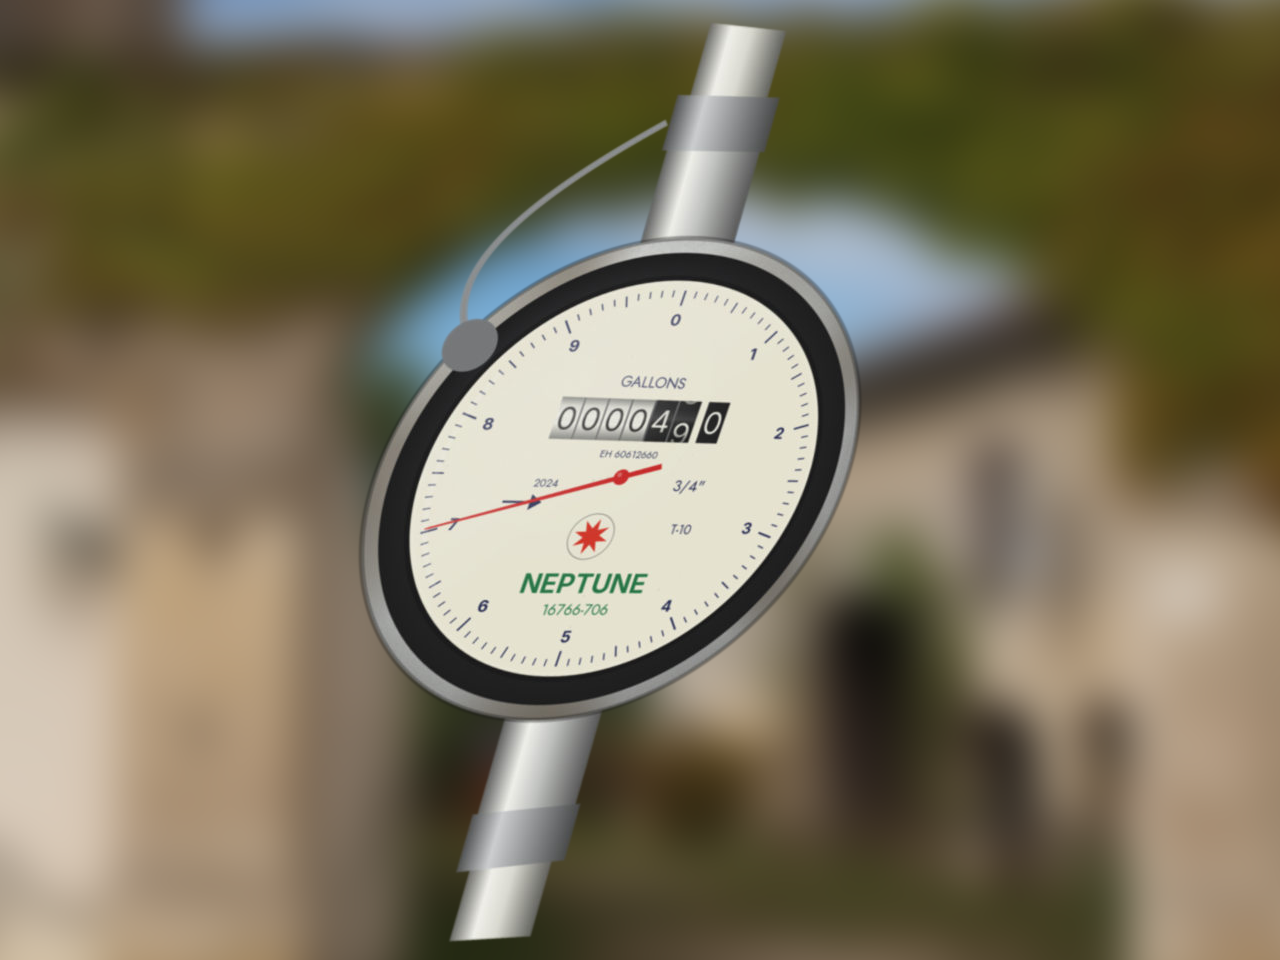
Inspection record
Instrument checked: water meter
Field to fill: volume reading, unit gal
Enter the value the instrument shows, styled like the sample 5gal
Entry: 487.0gal
